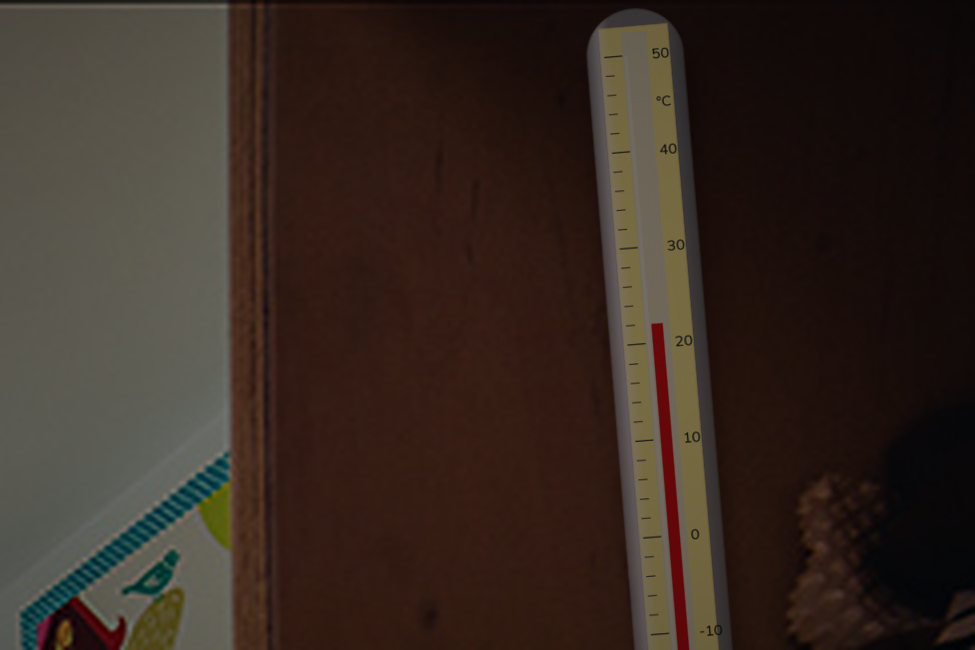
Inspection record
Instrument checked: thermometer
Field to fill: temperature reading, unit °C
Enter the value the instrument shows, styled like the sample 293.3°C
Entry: 22°C
